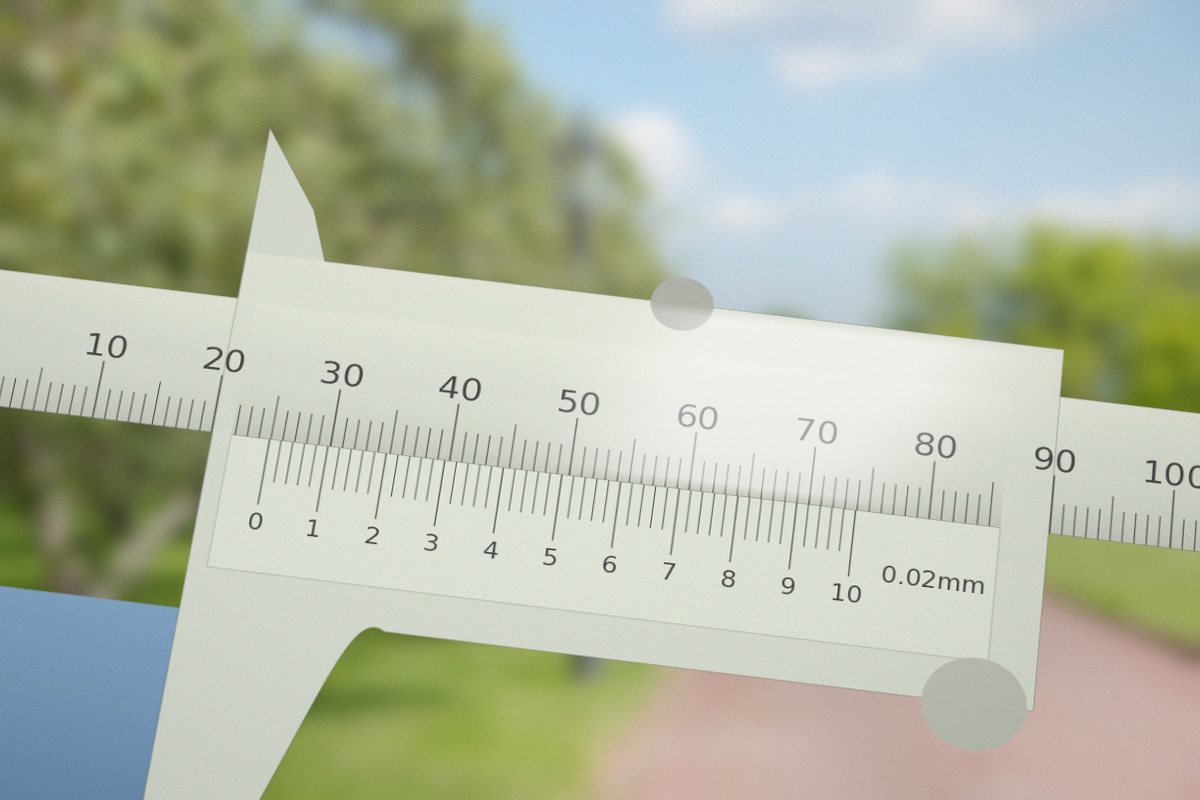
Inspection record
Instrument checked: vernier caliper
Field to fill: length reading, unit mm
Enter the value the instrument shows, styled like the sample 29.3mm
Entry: 24.9mm
